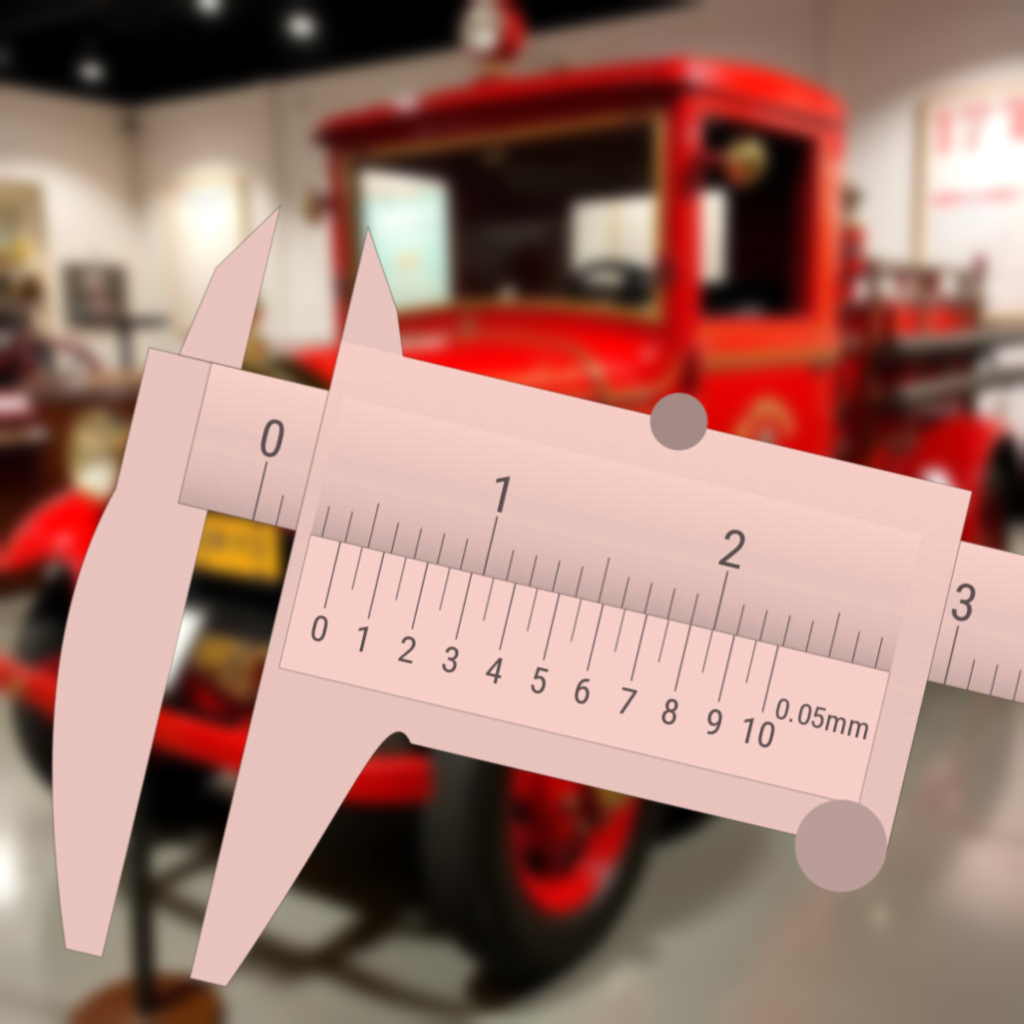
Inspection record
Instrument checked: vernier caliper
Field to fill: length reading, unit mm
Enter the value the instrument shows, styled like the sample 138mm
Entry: 3.8mm
